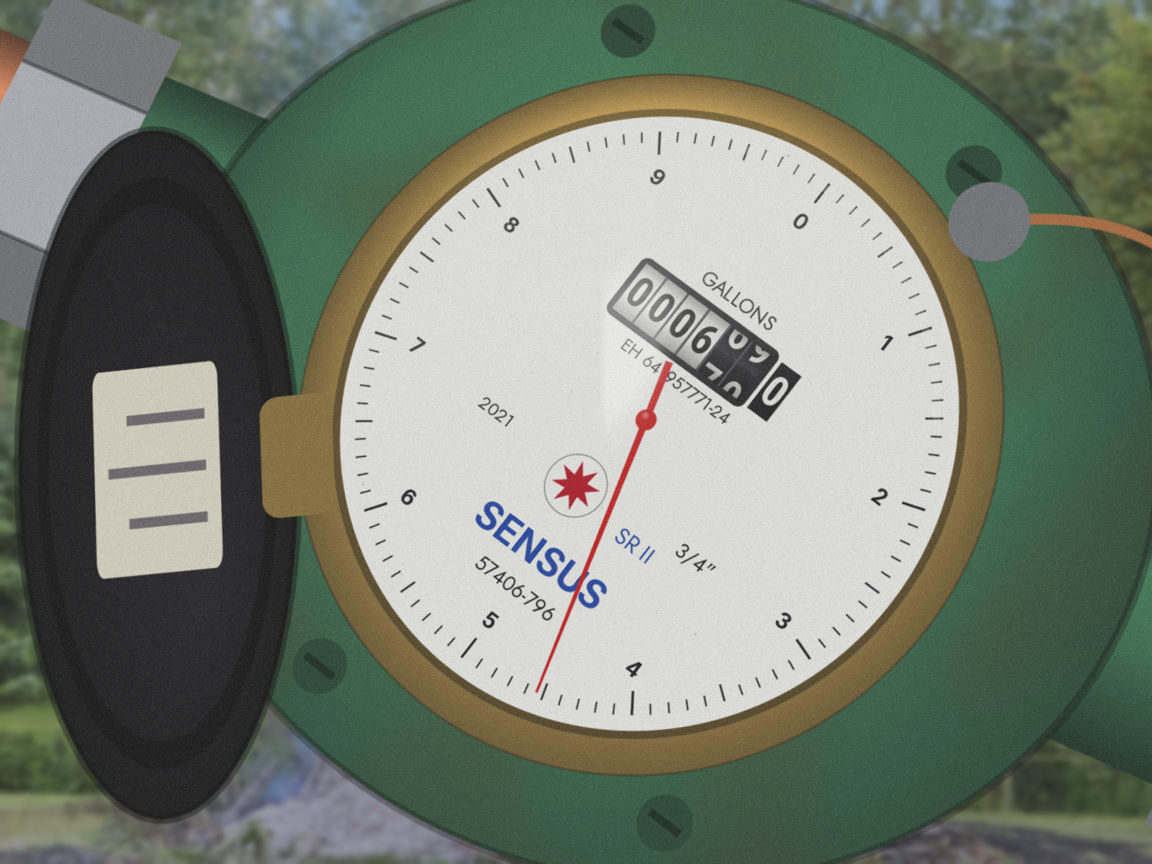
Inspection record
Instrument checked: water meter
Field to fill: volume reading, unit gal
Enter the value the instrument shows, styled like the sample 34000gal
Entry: 6694.5gal
